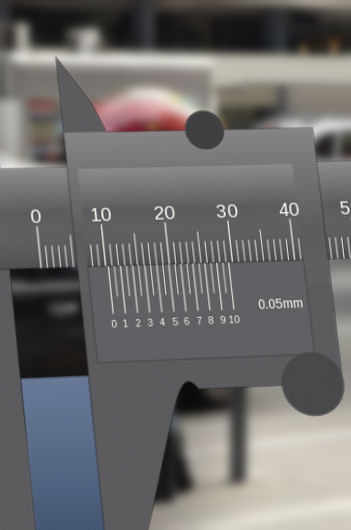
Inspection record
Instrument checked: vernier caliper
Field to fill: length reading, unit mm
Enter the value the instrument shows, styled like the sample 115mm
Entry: 10.4mm
